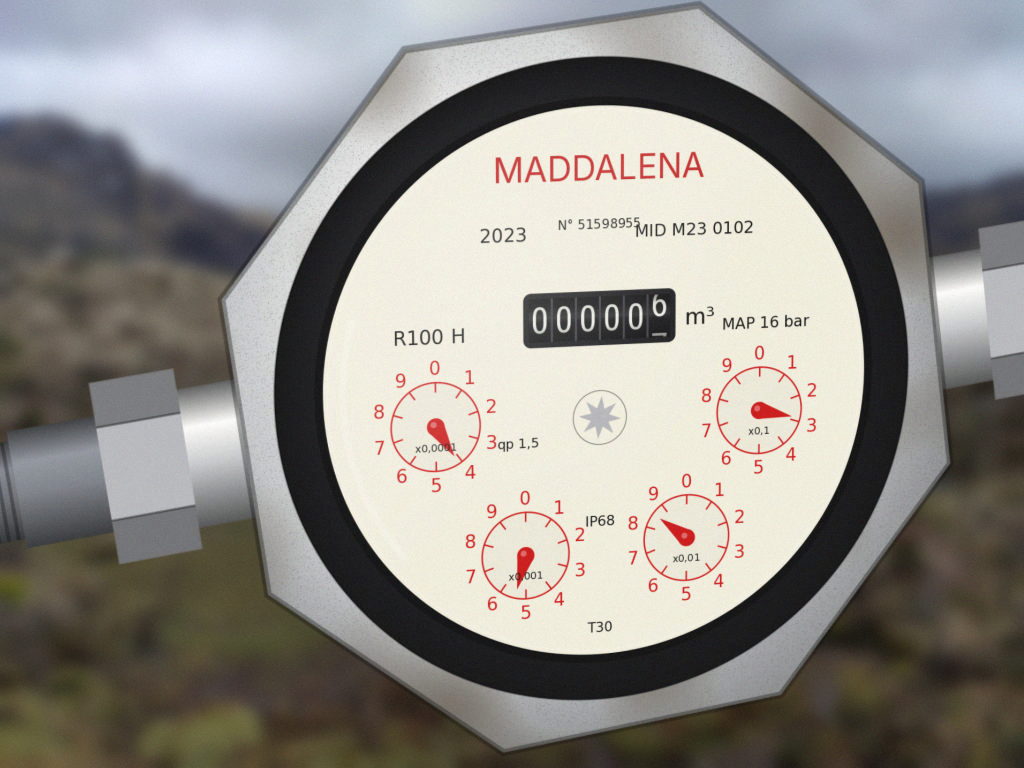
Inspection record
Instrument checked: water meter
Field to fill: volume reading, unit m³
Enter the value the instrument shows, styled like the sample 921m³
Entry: 6.2854m³
